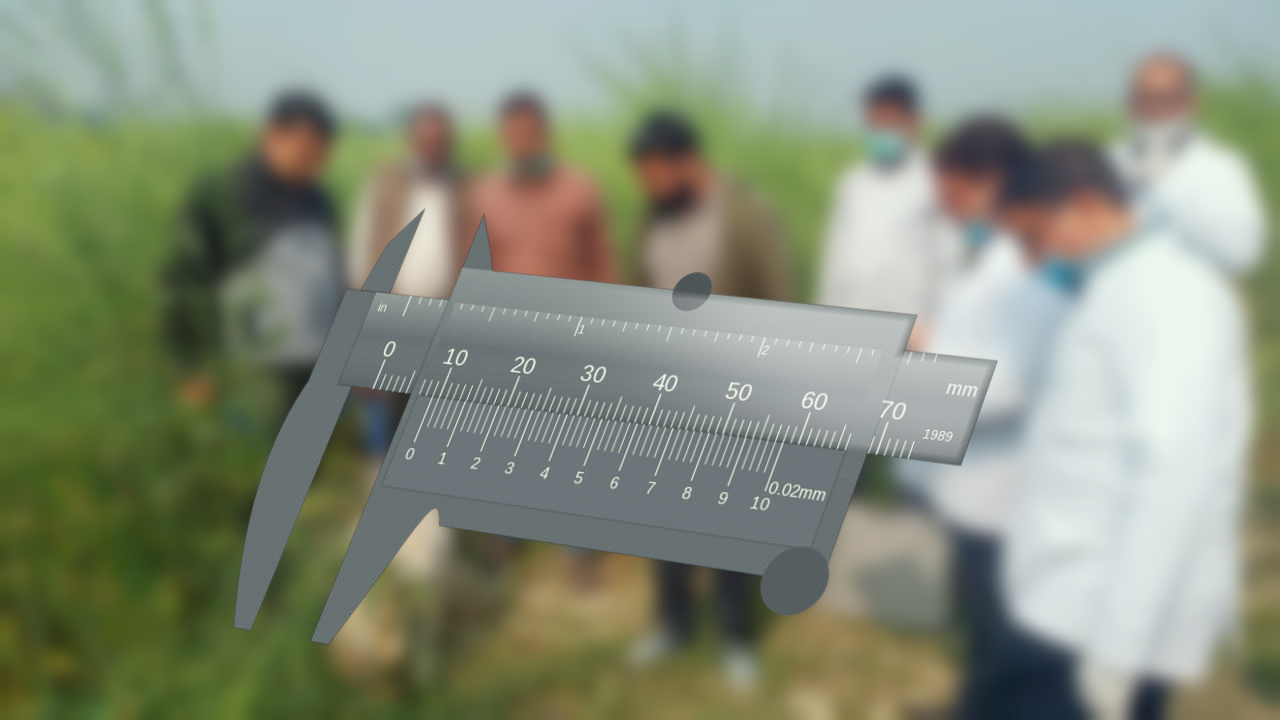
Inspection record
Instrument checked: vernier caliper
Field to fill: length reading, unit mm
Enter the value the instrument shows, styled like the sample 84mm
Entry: 9.0mm
